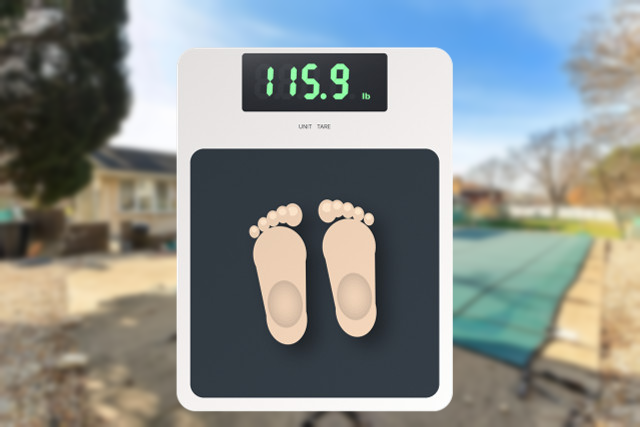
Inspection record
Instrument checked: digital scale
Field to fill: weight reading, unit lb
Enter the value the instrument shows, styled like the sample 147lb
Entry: 115.9lb
